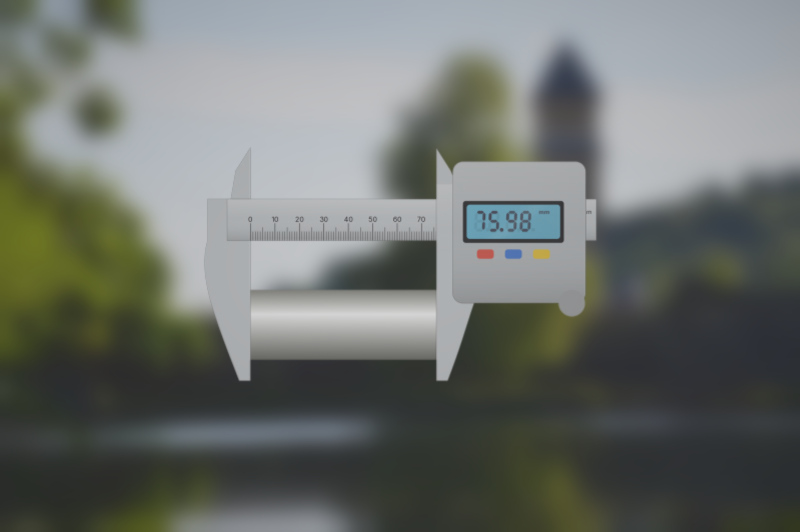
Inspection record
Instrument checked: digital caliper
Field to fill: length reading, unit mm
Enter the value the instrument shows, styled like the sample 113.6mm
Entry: 75.98mm
